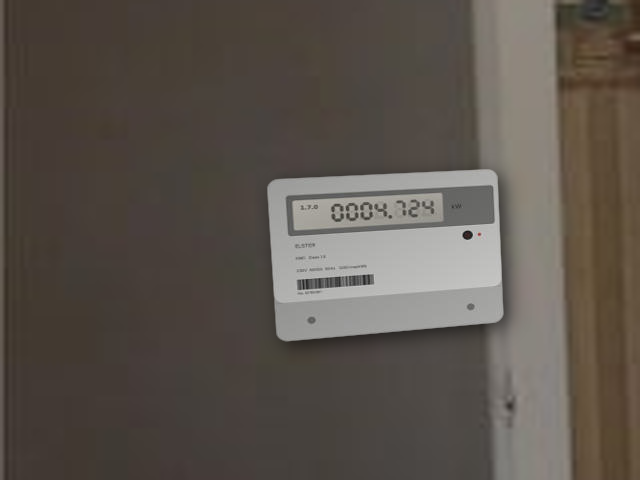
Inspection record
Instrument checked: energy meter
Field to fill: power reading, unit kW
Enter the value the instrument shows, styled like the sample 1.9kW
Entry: 4.724kW
